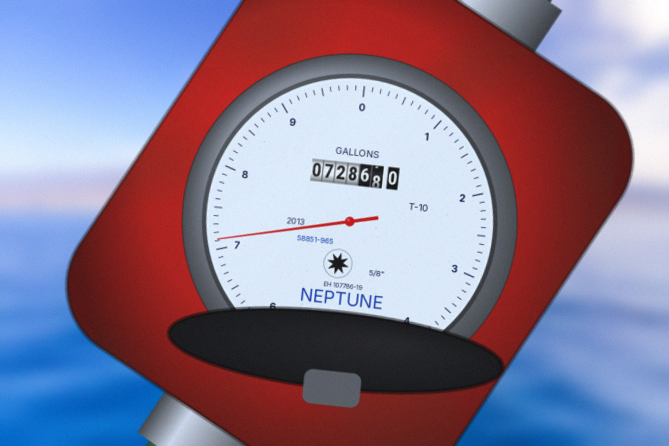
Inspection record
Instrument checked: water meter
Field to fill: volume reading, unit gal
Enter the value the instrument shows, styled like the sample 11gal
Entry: 728677.1gal
